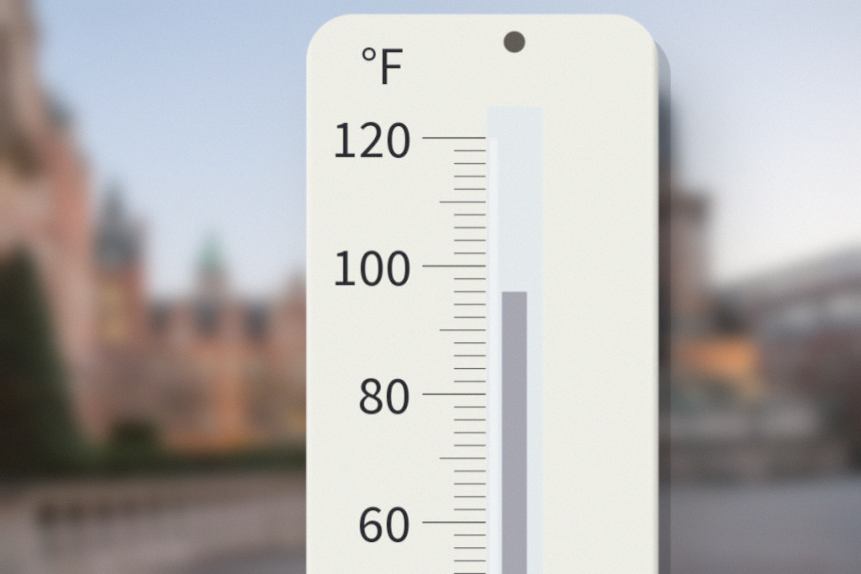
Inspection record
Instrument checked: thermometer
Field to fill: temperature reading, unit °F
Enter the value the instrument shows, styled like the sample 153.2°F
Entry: 96°F
